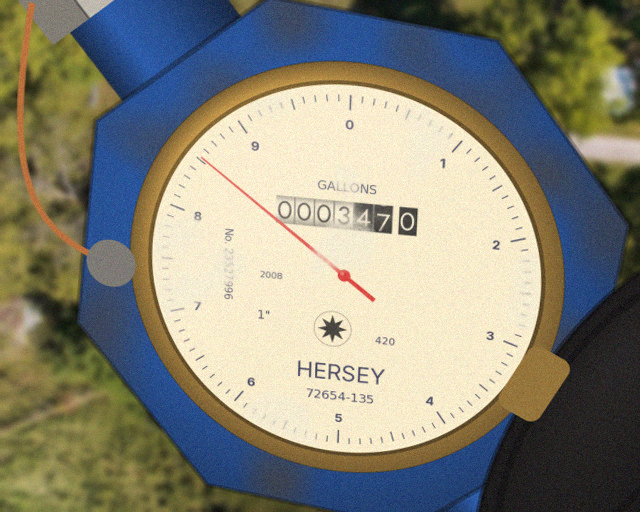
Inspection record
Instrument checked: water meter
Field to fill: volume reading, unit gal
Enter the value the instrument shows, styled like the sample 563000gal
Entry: 3468.5gal
